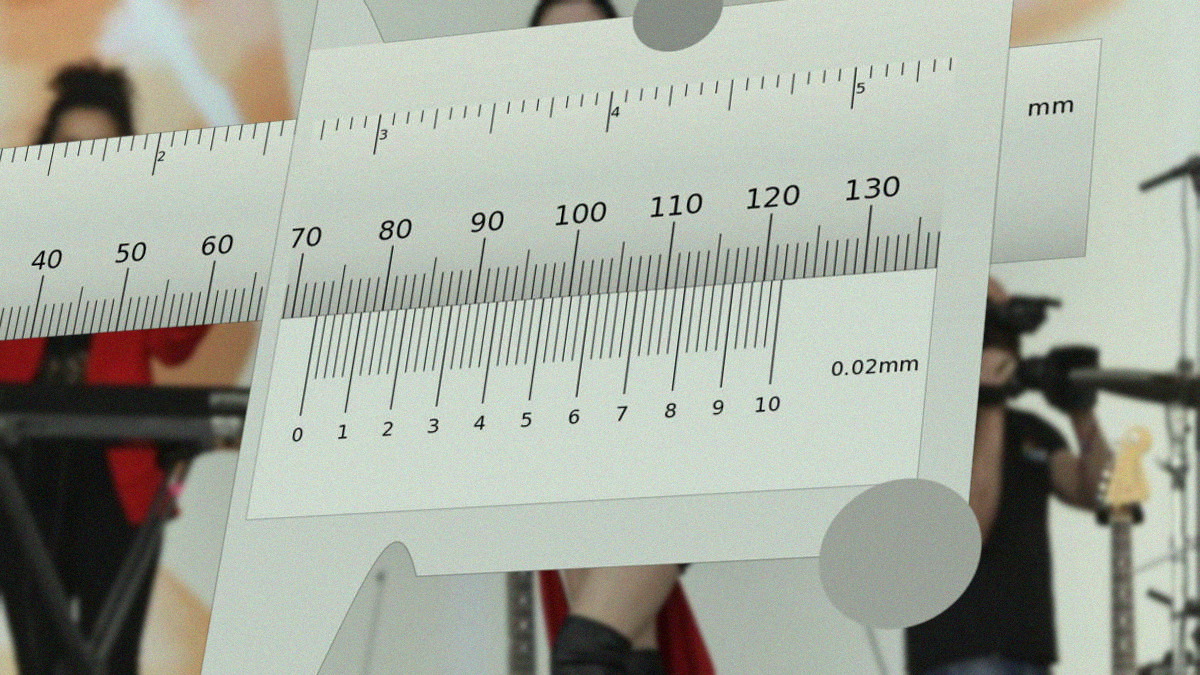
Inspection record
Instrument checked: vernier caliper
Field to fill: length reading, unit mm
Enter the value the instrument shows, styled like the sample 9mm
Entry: 72.8mm
